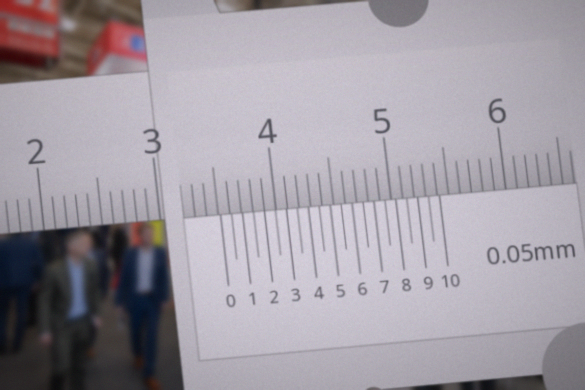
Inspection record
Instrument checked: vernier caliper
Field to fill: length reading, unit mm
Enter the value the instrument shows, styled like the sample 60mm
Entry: 35.2mm
